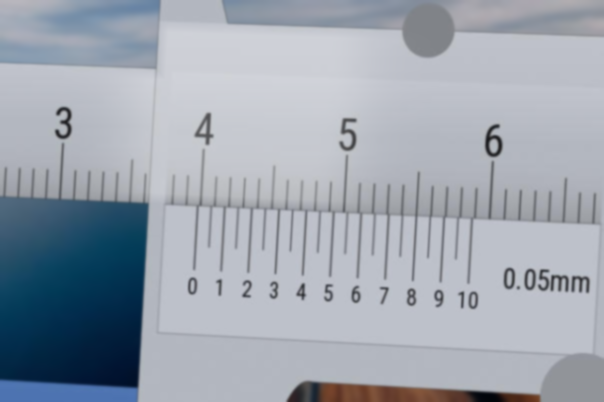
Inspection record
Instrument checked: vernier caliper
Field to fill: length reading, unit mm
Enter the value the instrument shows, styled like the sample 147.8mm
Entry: 39.8mm
